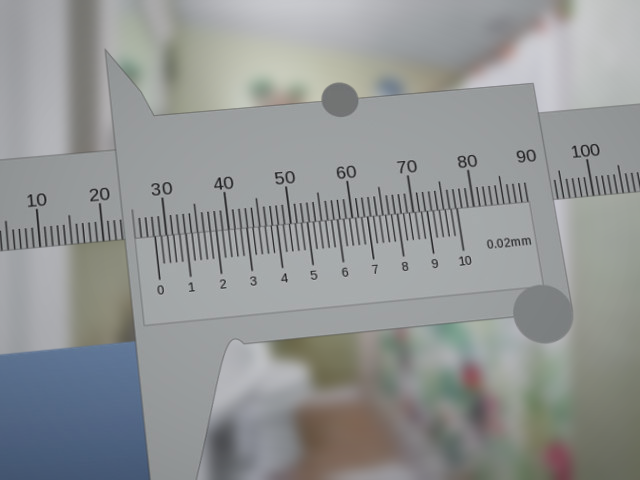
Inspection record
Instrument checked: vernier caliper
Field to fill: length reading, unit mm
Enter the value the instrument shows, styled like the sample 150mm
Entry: 28.2mm
